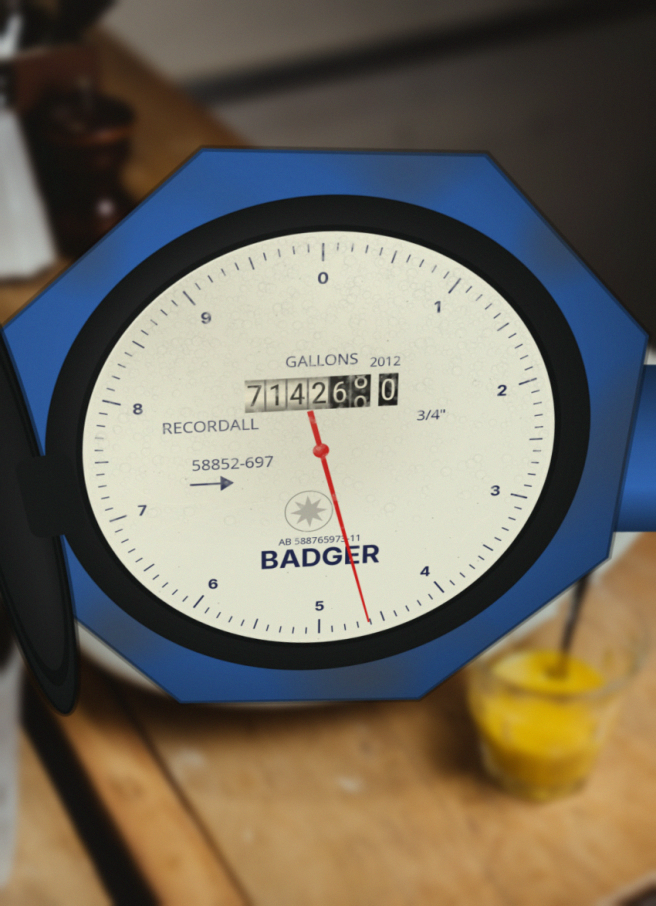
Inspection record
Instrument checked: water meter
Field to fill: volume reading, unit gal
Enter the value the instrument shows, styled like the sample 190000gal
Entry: 7142684.6gal
